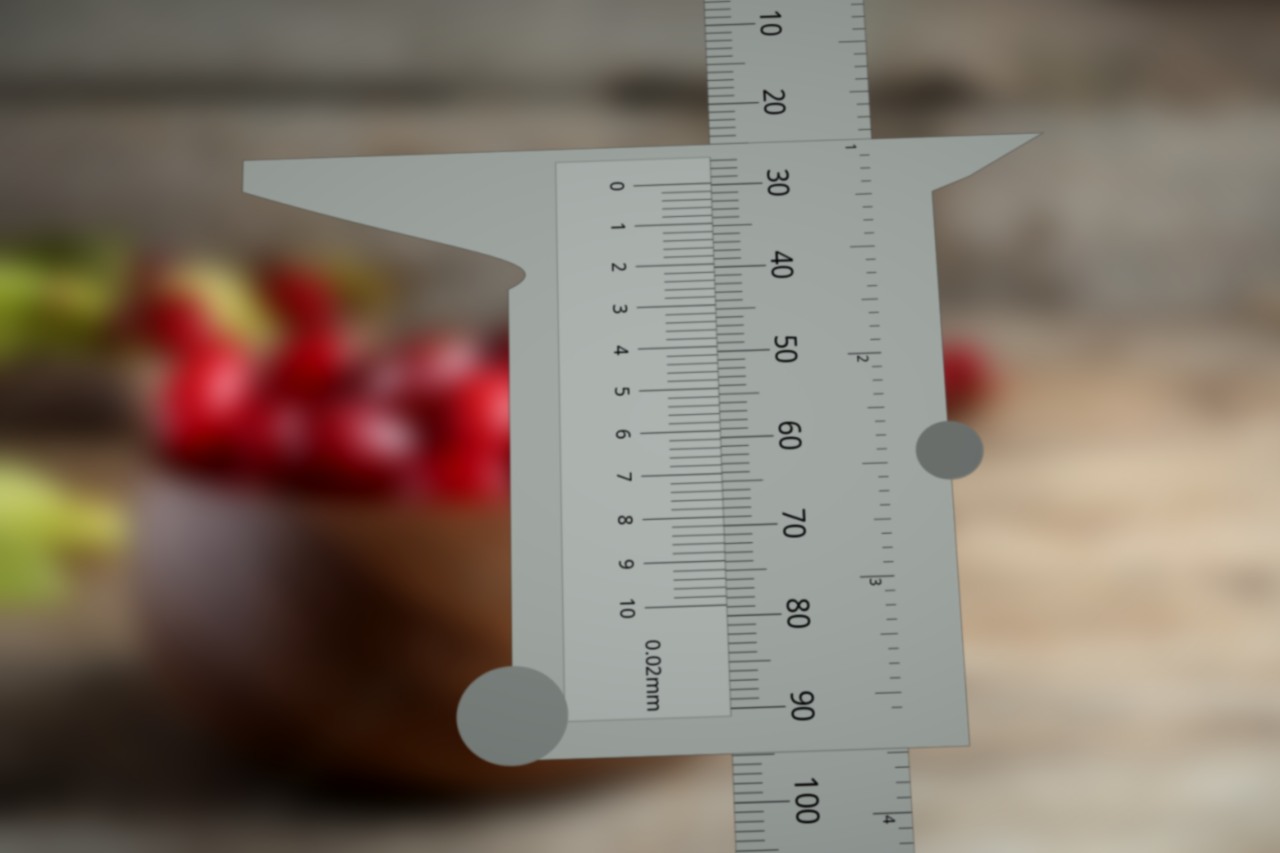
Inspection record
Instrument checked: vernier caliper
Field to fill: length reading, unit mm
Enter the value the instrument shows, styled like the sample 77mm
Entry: 29.8mm
